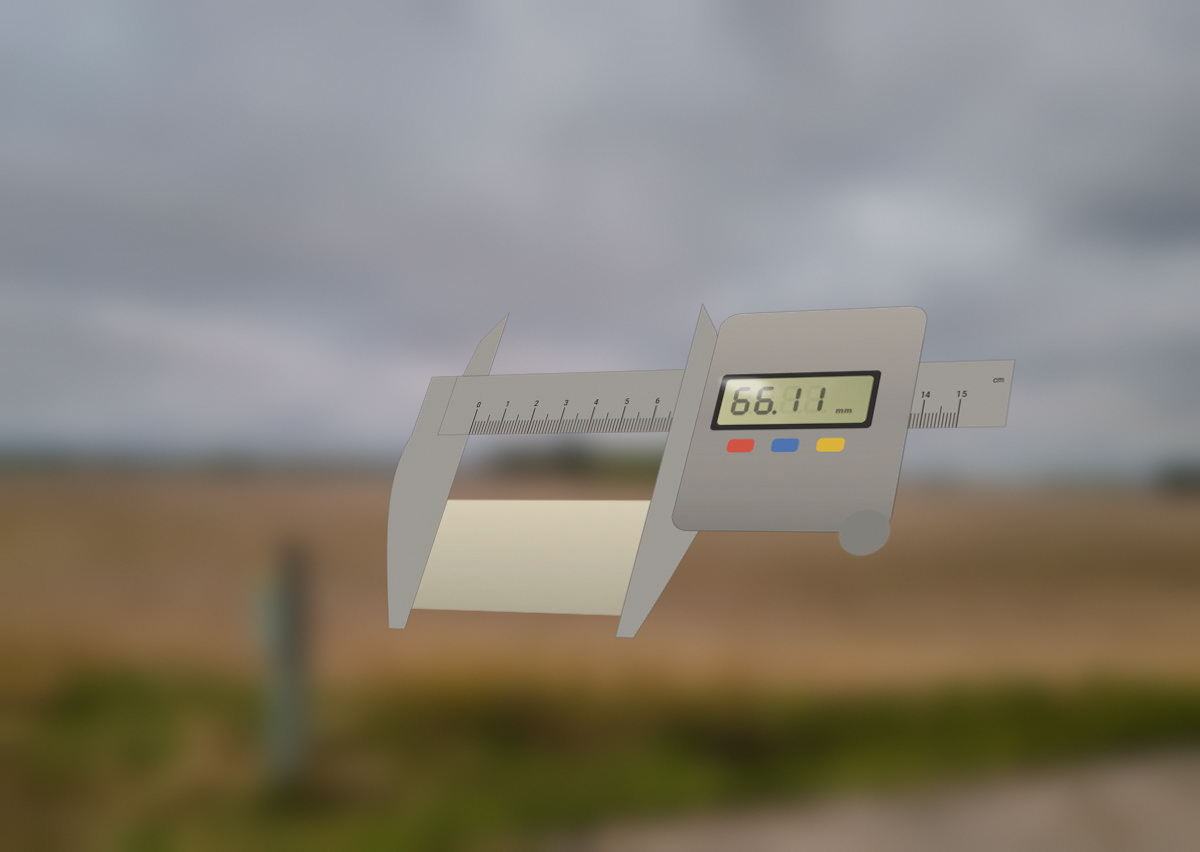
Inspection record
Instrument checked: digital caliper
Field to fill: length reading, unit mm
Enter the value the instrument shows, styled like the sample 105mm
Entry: 66.11mm
